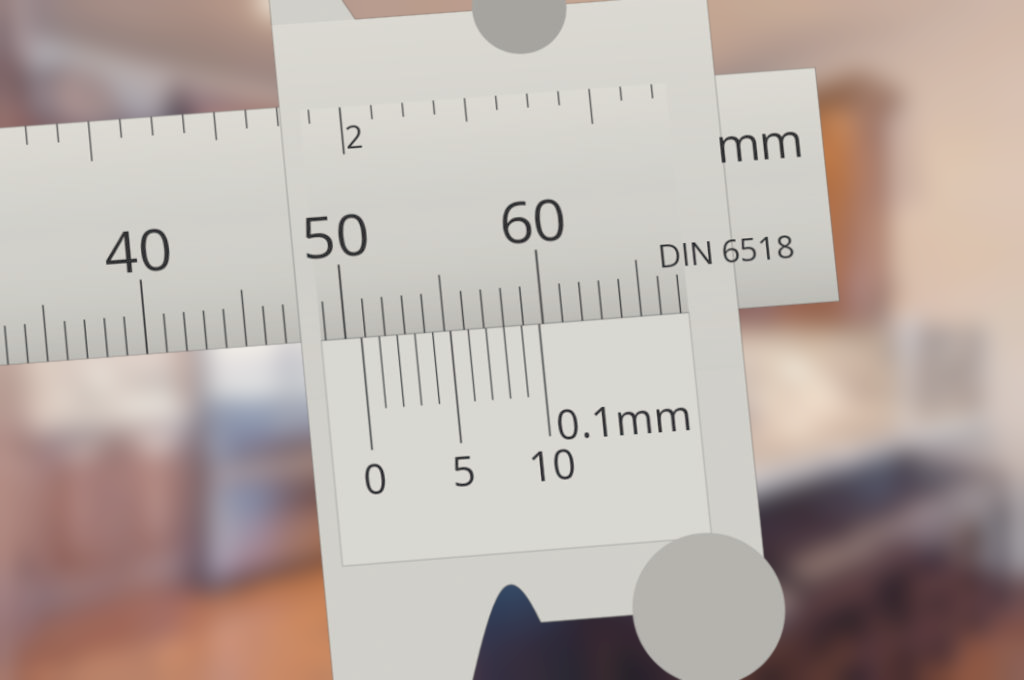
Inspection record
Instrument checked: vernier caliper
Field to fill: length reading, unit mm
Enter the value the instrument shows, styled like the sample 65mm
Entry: 50.8mm
